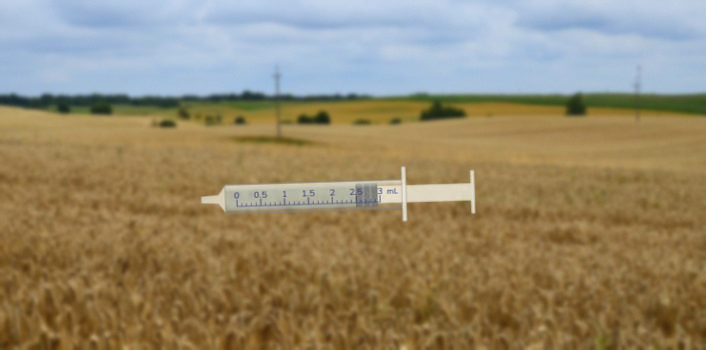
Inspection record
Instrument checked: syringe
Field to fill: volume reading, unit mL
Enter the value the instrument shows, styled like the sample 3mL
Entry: 2.5mL
